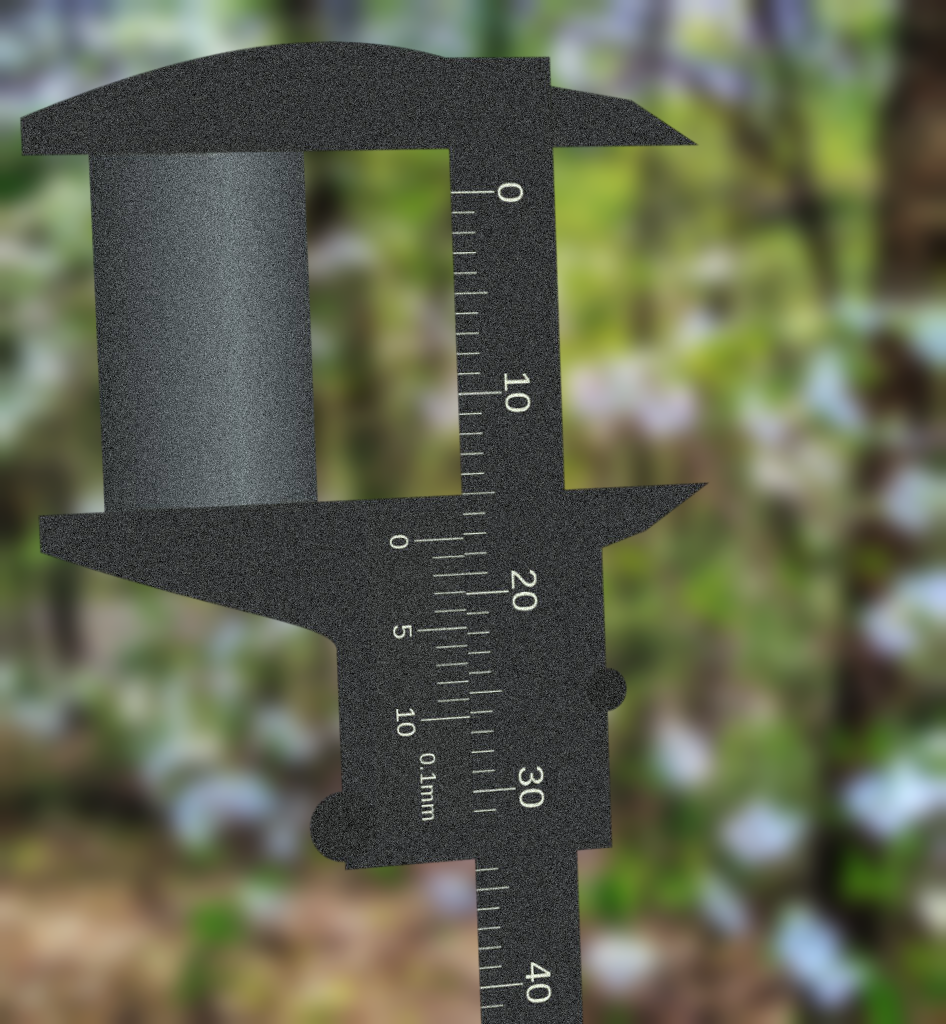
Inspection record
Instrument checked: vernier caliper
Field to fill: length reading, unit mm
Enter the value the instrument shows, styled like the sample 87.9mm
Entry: 17.2mm
